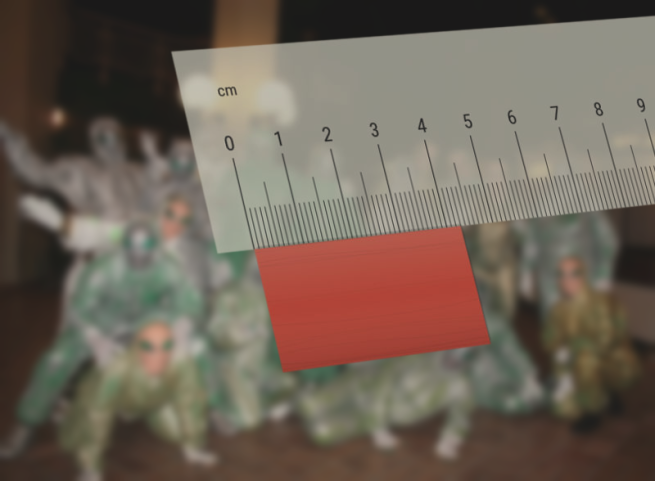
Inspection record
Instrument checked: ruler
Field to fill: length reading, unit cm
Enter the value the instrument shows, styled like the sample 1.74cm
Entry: 4.3cm
